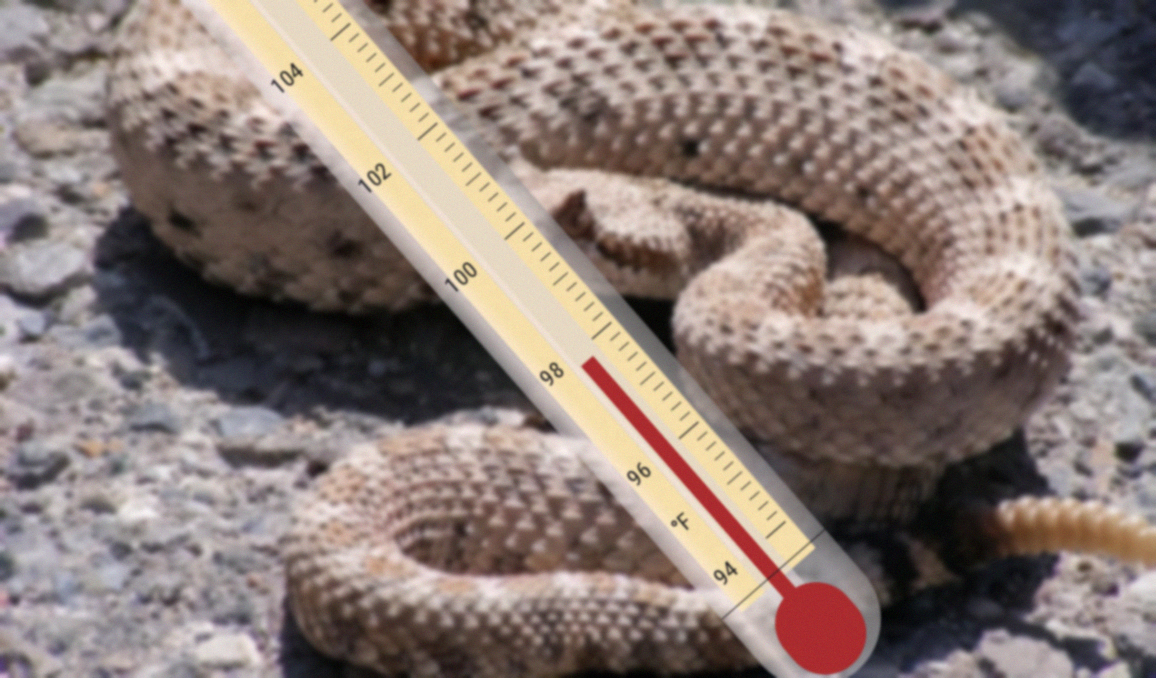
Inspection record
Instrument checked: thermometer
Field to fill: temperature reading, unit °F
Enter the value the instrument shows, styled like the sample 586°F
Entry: 97.8°F
